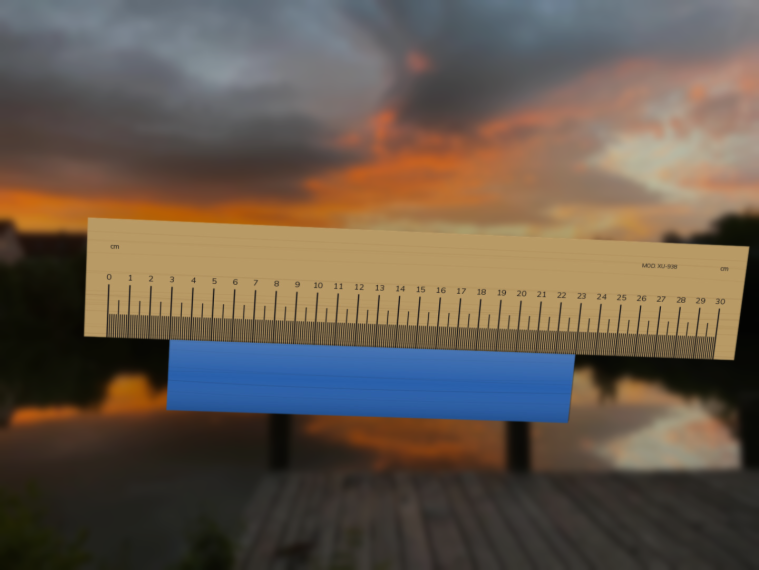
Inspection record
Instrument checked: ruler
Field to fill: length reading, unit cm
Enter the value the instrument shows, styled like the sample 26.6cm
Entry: 20cm
